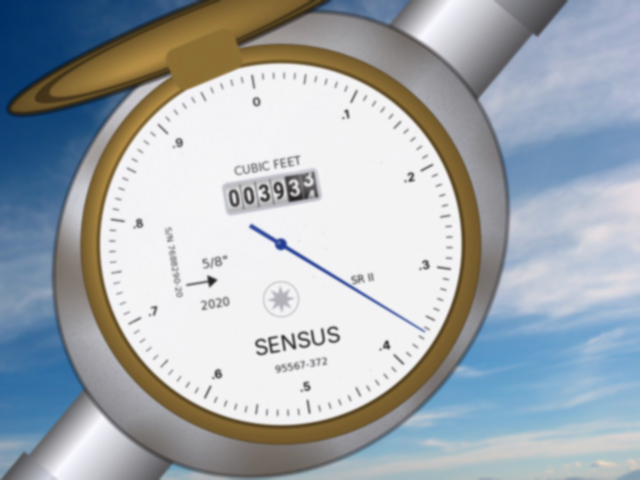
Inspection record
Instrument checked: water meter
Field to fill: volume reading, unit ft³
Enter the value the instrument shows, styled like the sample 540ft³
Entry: 3933.36ft³
